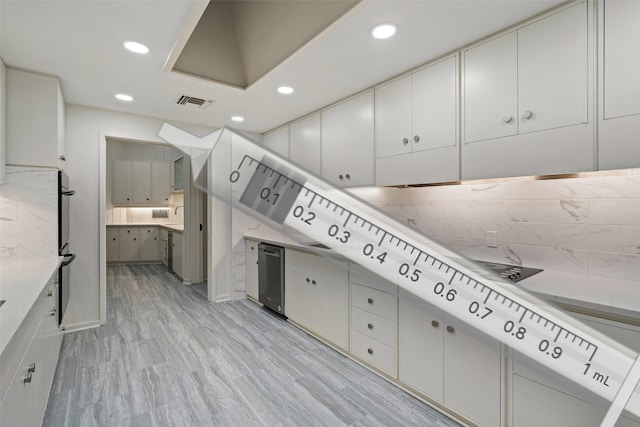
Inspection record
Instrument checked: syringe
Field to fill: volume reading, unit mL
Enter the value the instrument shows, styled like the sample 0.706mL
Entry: 0.04mL
